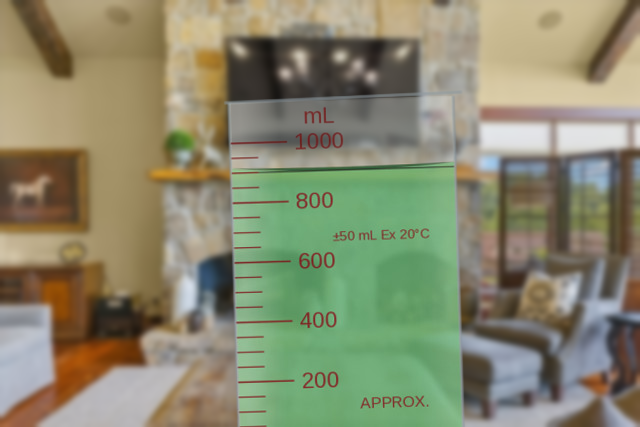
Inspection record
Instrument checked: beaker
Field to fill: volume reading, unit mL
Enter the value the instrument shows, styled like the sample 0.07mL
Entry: 900mL
